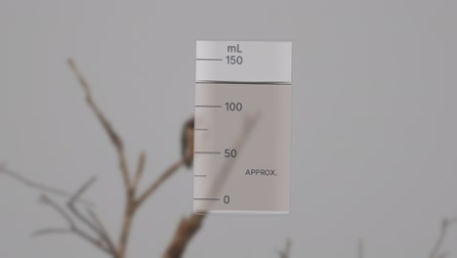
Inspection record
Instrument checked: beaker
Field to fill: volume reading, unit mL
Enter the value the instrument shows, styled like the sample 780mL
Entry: 125mL
